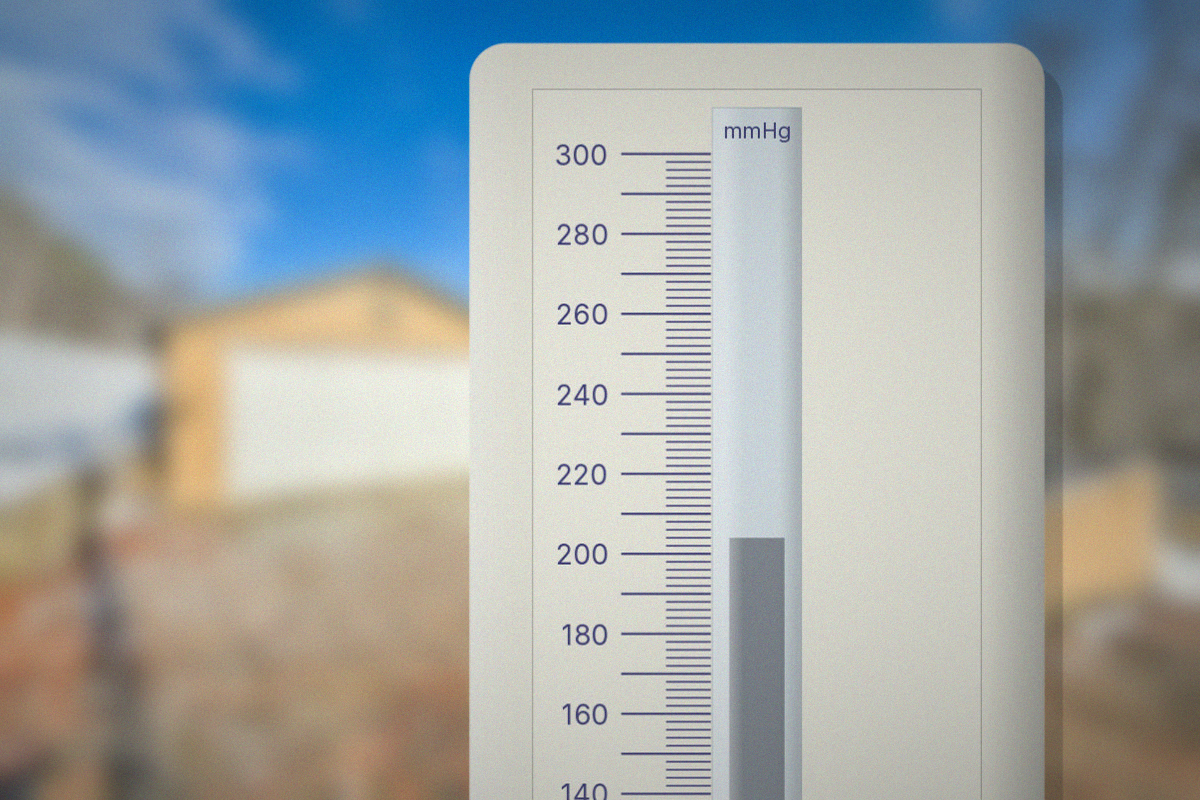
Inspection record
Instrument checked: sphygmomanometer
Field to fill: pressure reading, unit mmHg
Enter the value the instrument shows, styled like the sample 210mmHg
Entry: 204mmHg
